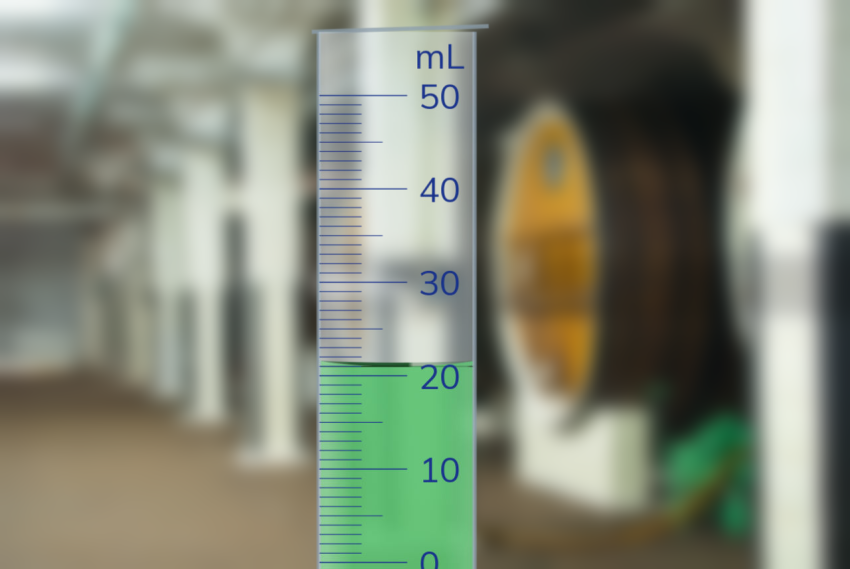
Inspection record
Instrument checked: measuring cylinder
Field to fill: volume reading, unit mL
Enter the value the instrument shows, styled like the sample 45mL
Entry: 21mL
